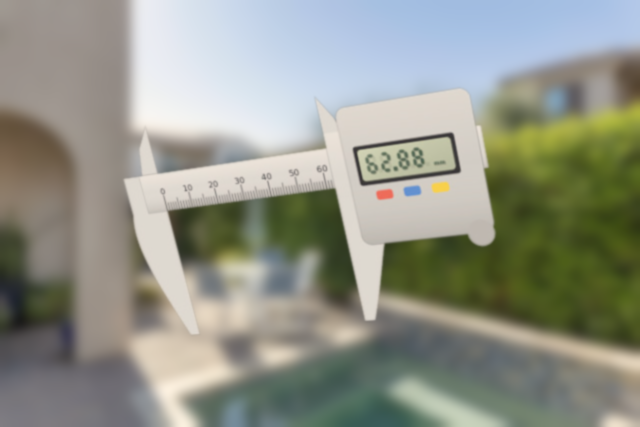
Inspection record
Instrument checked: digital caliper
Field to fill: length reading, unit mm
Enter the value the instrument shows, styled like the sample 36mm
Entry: 62.88mm
